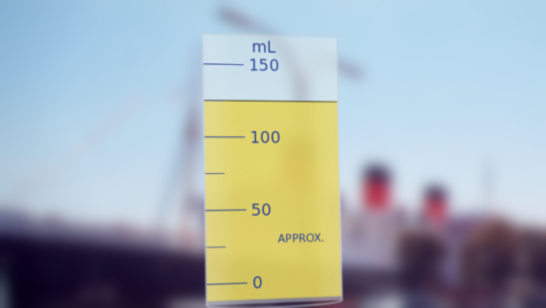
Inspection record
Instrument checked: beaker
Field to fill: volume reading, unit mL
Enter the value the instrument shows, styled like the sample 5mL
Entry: 125mL
